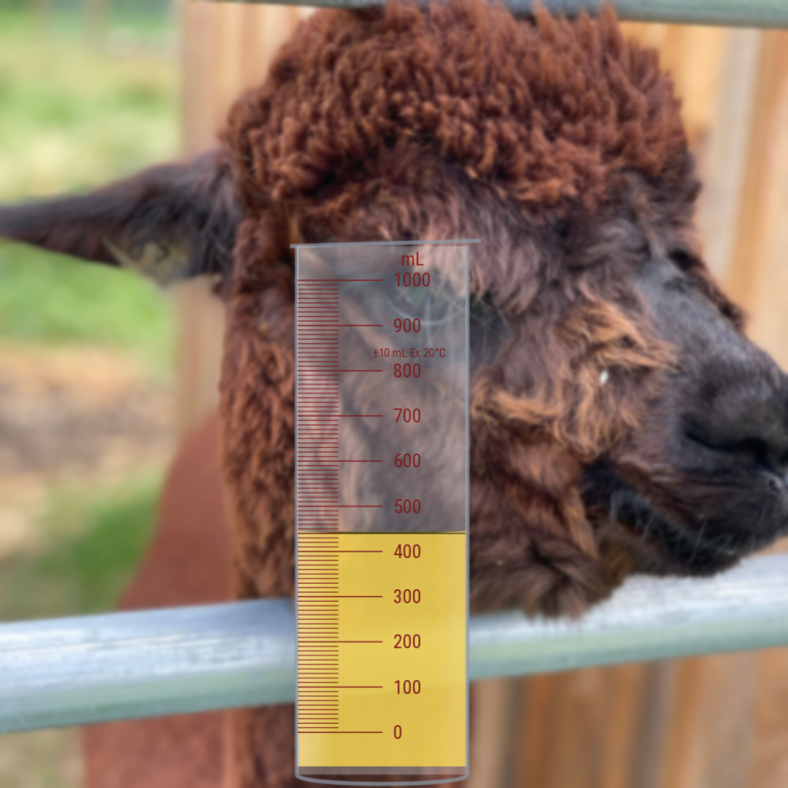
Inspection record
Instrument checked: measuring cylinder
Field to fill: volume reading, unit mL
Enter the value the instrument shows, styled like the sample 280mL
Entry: 440mL
